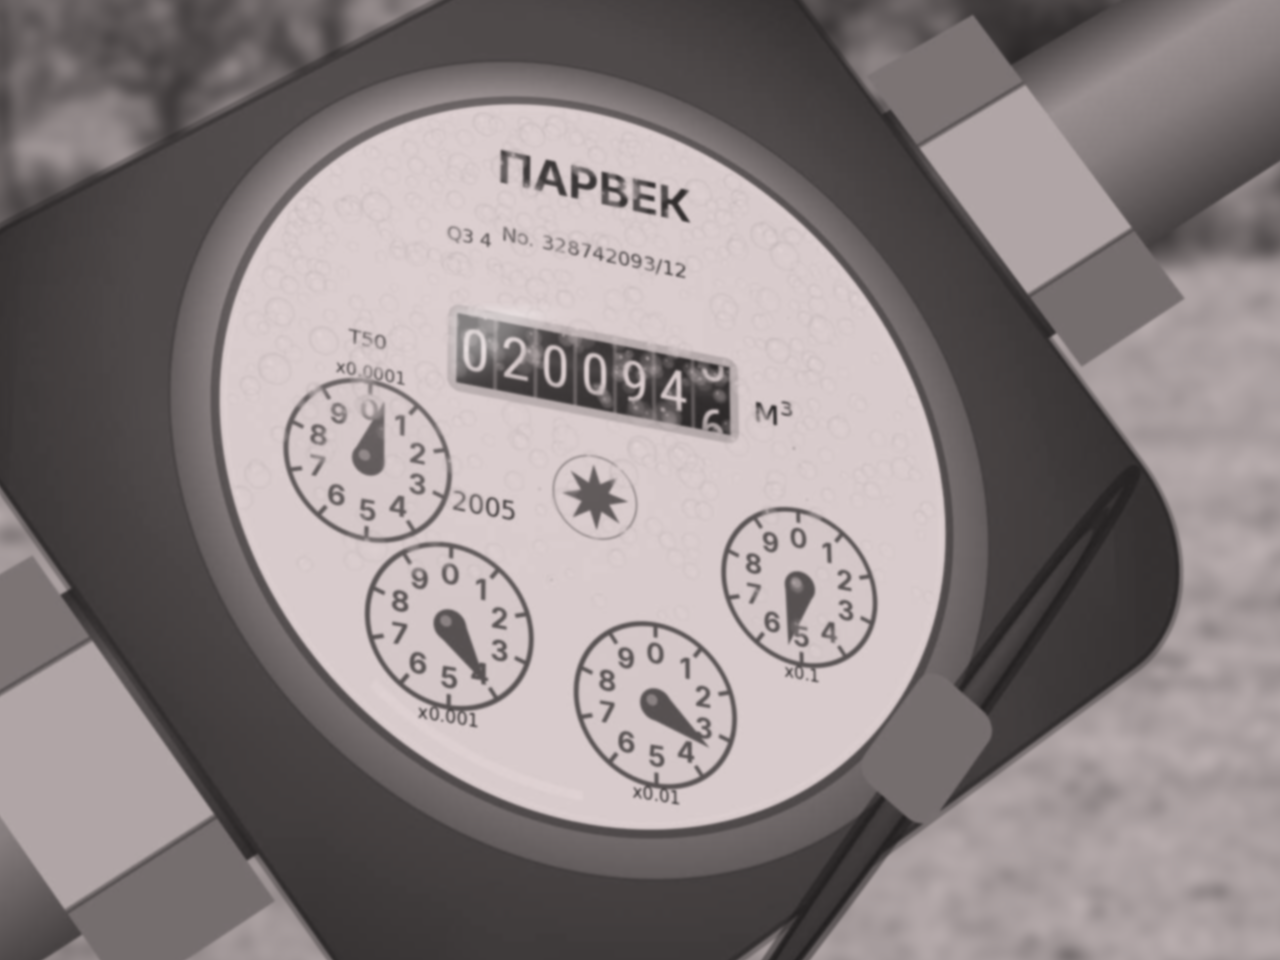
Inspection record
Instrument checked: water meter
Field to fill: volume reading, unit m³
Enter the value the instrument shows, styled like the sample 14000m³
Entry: 200945.5340m³
